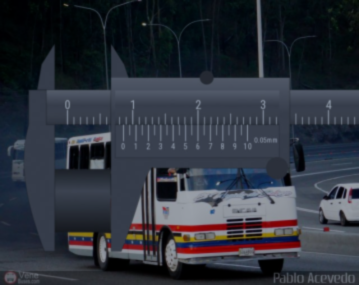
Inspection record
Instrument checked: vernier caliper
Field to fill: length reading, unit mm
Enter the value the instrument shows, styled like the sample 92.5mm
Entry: 8.6mm
